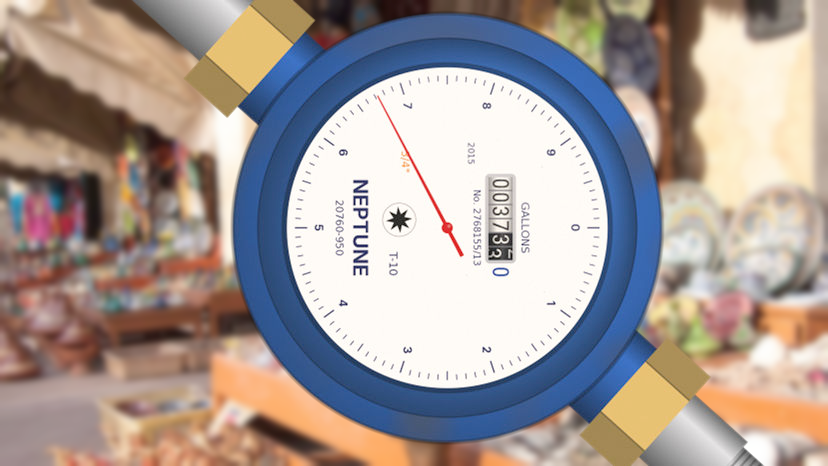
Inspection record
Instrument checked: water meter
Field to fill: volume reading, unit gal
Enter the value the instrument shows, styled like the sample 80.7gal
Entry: 37326.7gal
